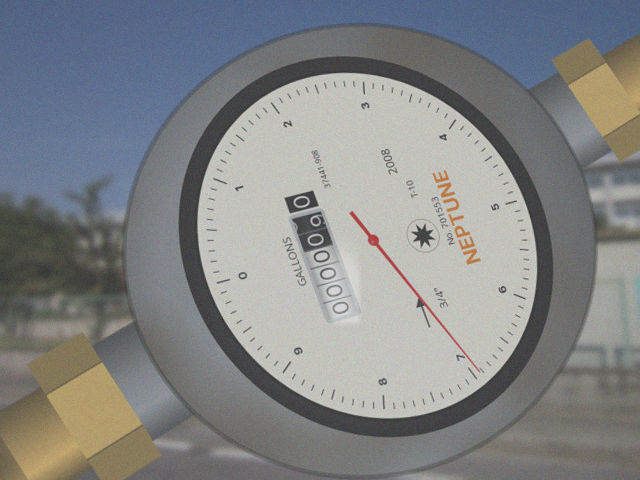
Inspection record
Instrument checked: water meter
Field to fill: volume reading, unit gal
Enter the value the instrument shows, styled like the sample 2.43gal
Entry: 86.9gal
